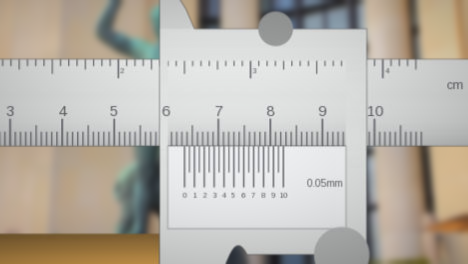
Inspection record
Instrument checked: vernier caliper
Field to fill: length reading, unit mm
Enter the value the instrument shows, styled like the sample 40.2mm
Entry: 63.5mm
